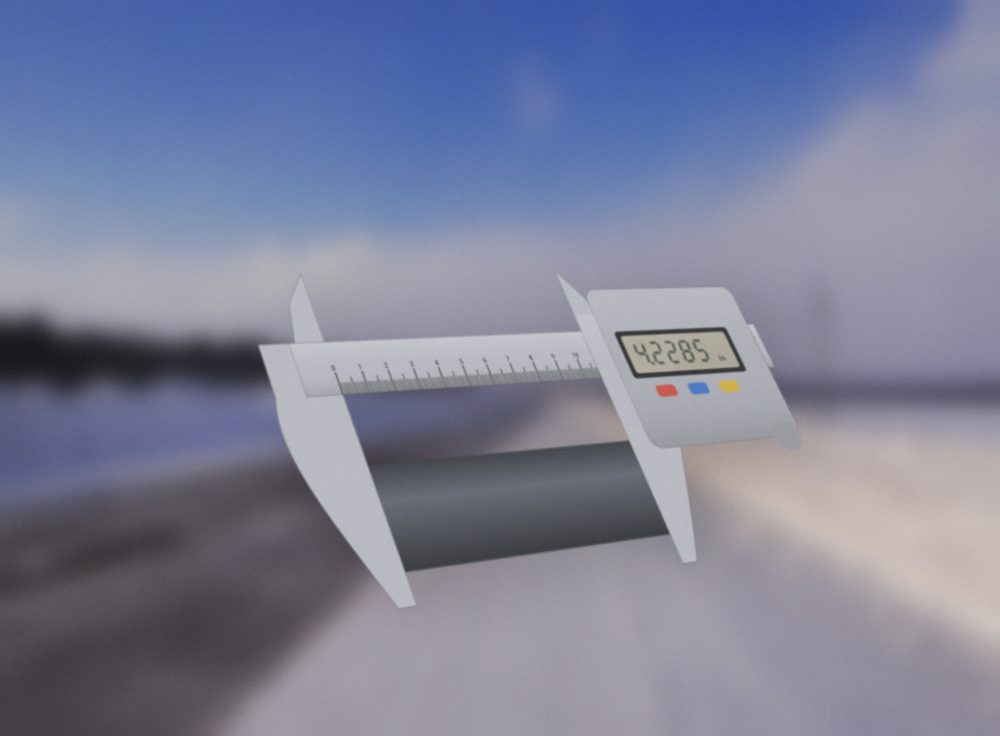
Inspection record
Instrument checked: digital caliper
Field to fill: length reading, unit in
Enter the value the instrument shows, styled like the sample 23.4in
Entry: 4.2285in
